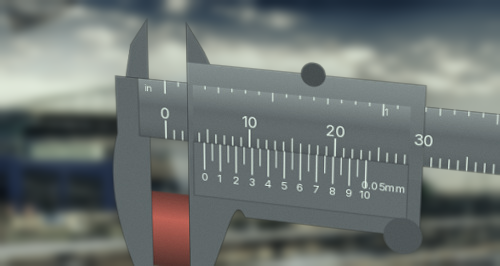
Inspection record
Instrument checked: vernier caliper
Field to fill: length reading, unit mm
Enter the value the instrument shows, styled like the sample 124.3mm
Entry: 4.6mm
